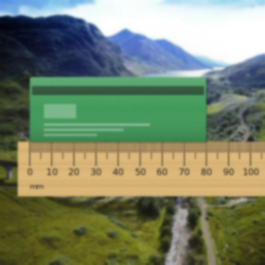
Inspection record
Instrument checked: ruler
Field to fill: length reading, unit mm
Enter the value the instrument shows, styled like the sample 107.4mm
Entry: 80mm
